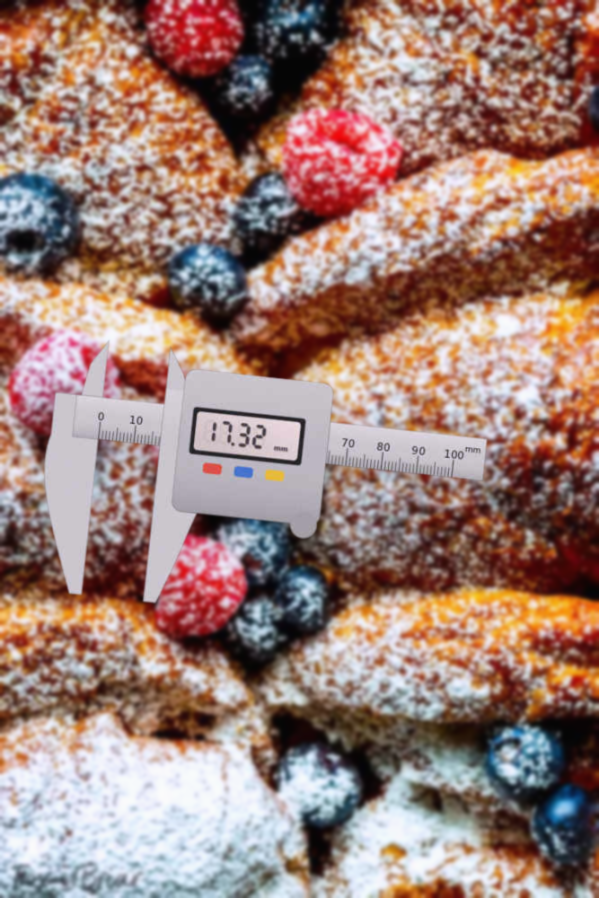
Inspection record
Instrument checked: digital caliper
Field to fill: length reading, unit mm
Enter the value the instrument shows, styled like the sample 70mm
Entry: 17.32mm
